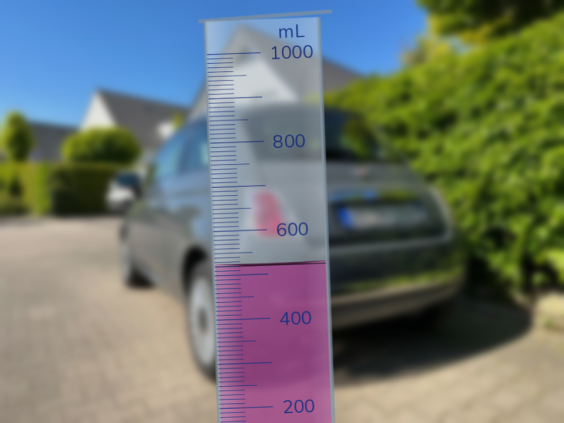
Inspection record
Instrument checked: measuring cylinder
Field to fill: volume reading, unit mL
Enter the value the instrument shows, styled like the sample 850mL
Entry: 520mL
